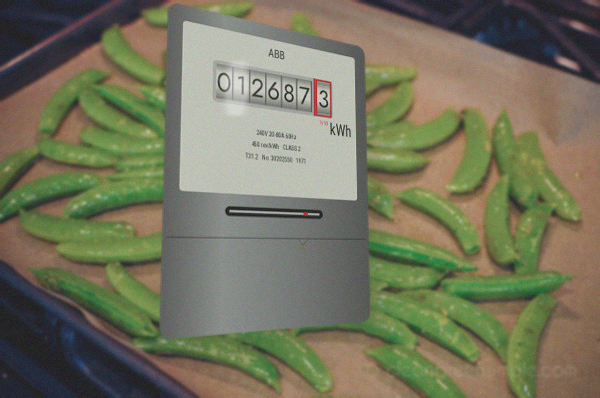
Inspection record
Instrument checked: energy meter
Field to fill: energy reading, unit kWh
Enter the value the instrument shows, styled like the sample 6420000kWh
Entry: 12687.3kWh
